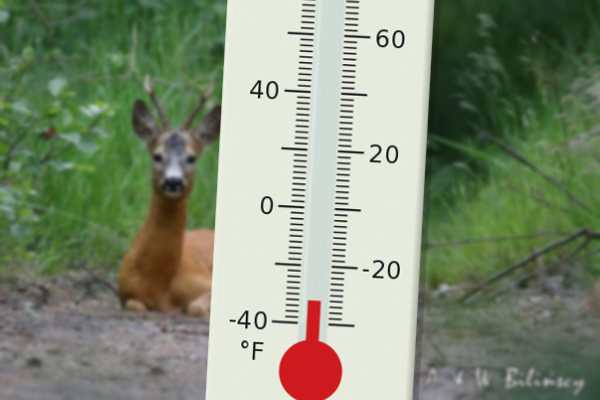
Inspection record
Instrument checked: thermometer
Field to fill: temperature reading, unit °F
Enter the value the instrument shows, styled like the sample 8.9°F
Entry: -32°F
